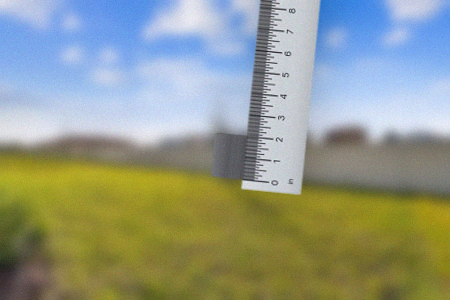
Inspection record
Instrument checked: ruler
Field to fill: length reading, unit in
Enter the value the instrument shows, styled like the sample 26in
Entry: 2in
